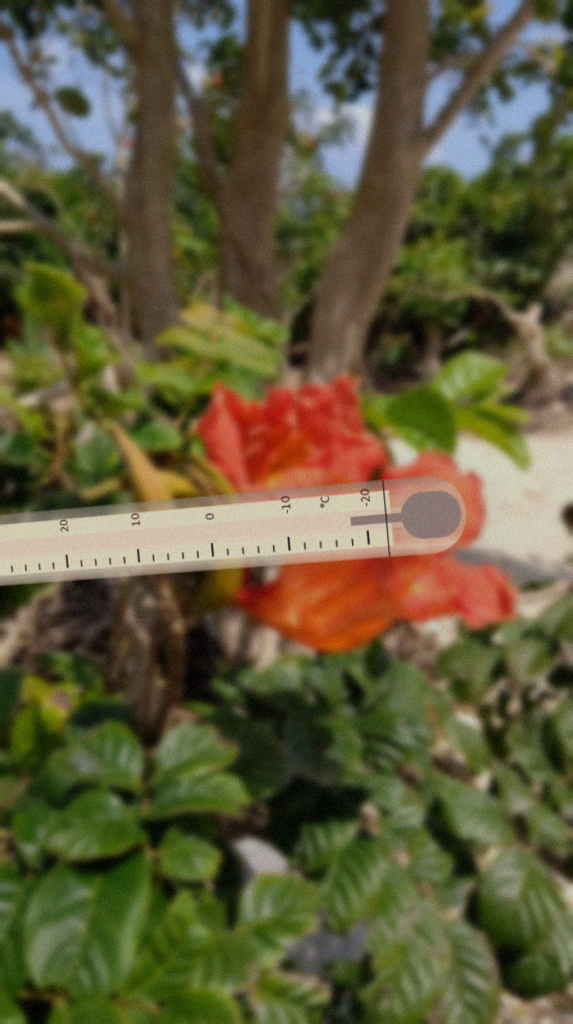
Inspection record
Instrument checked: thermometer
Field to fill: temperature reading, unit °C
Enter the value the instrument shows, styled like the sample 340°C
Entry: -18°C
